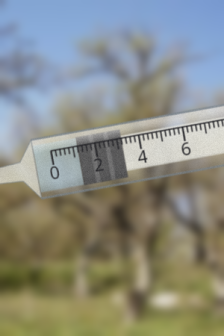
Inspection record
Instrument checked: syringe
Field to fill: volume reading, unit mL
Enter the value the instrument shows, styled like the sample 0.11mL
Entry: 1.2mL
